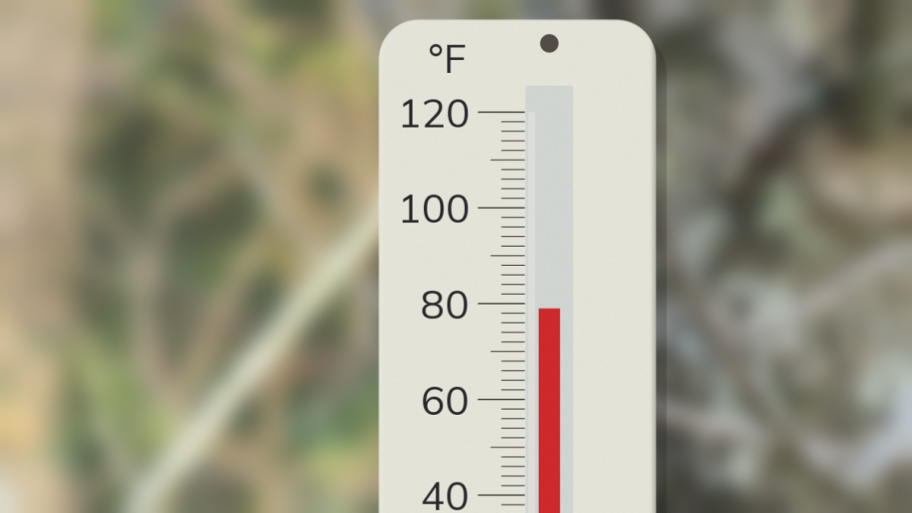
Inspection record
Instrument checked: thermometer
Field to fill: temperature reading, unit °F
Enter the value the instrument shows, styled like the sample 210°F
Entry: 79°F
